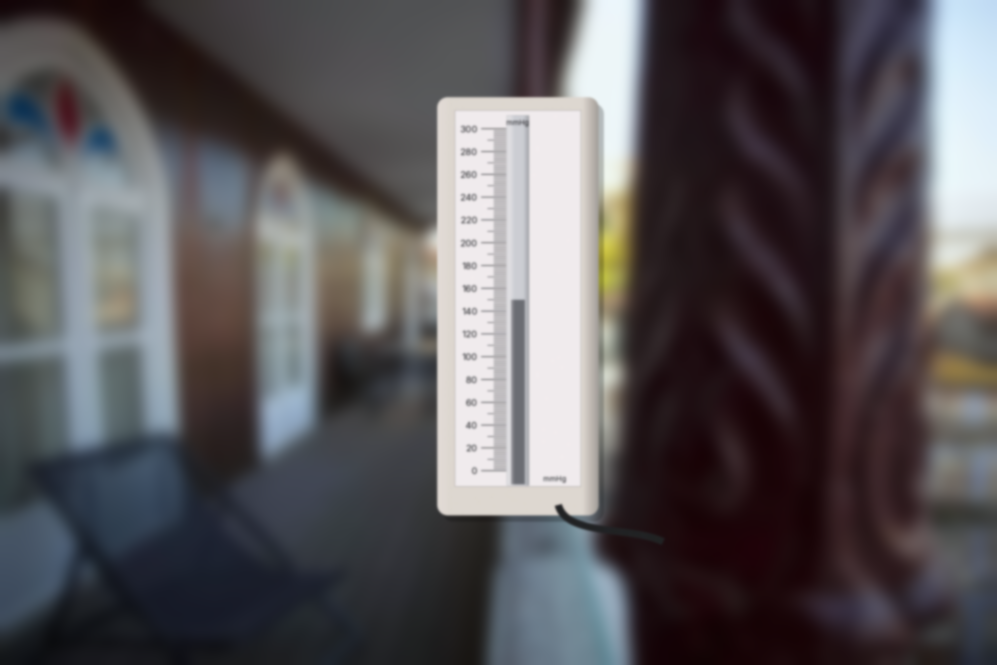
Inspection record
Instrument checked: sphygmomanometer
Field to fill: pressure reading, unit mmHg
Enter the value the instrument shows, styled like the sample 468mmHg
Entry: 150mmHg
